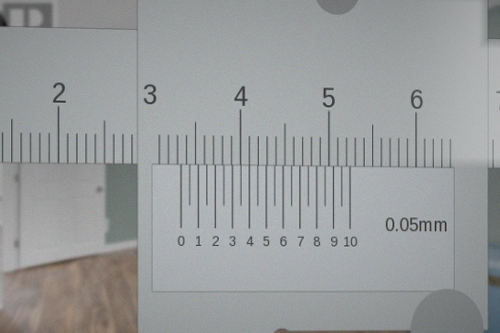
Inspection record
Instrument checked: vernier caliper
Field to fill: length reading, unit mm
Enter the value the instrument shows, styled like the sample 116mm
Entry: 33.4mm
